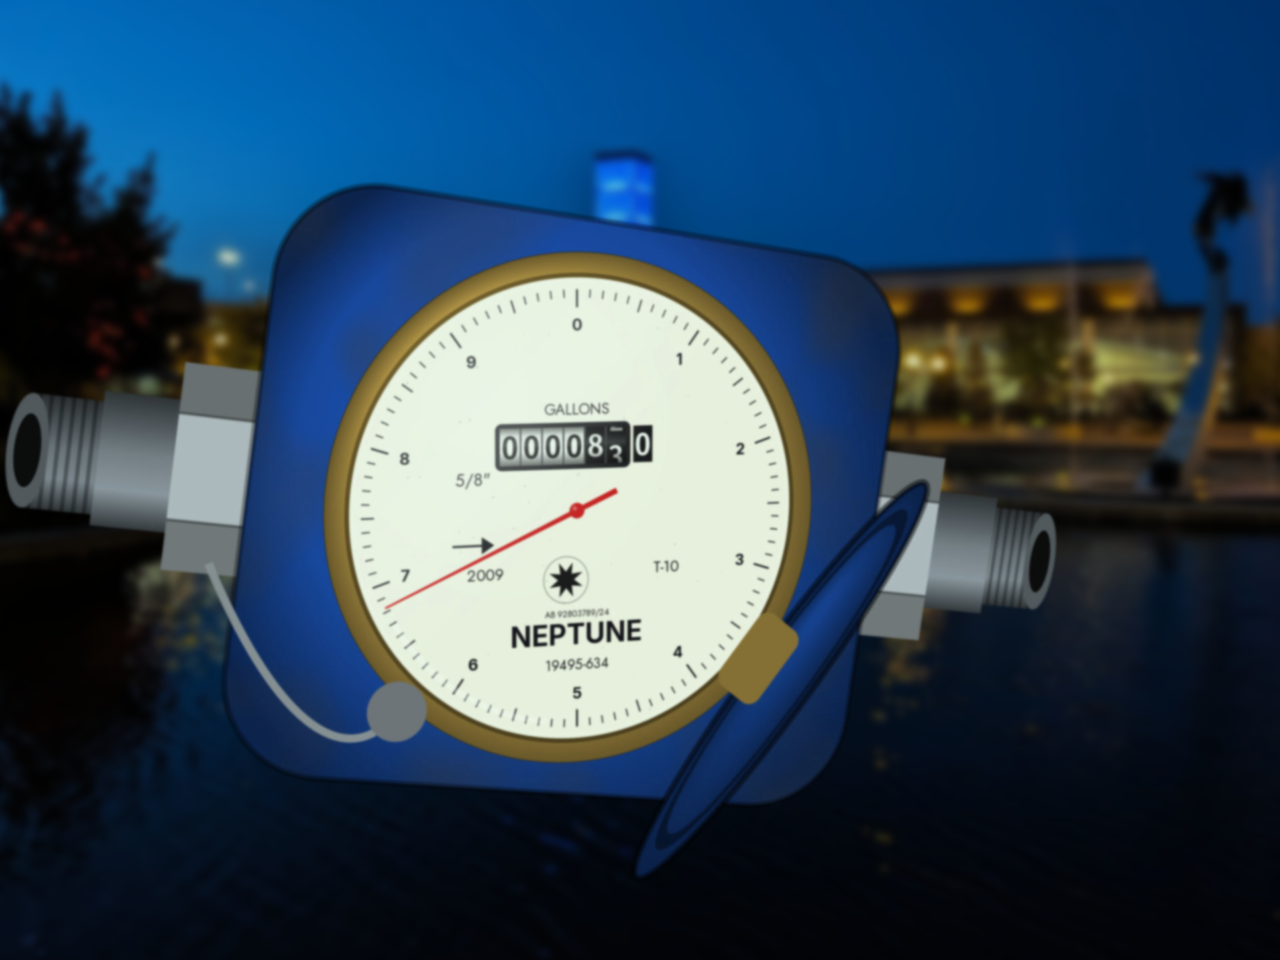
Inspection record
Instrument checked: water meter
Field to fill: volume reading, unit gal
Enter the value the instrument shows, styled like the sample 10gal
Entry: 826.8gal
